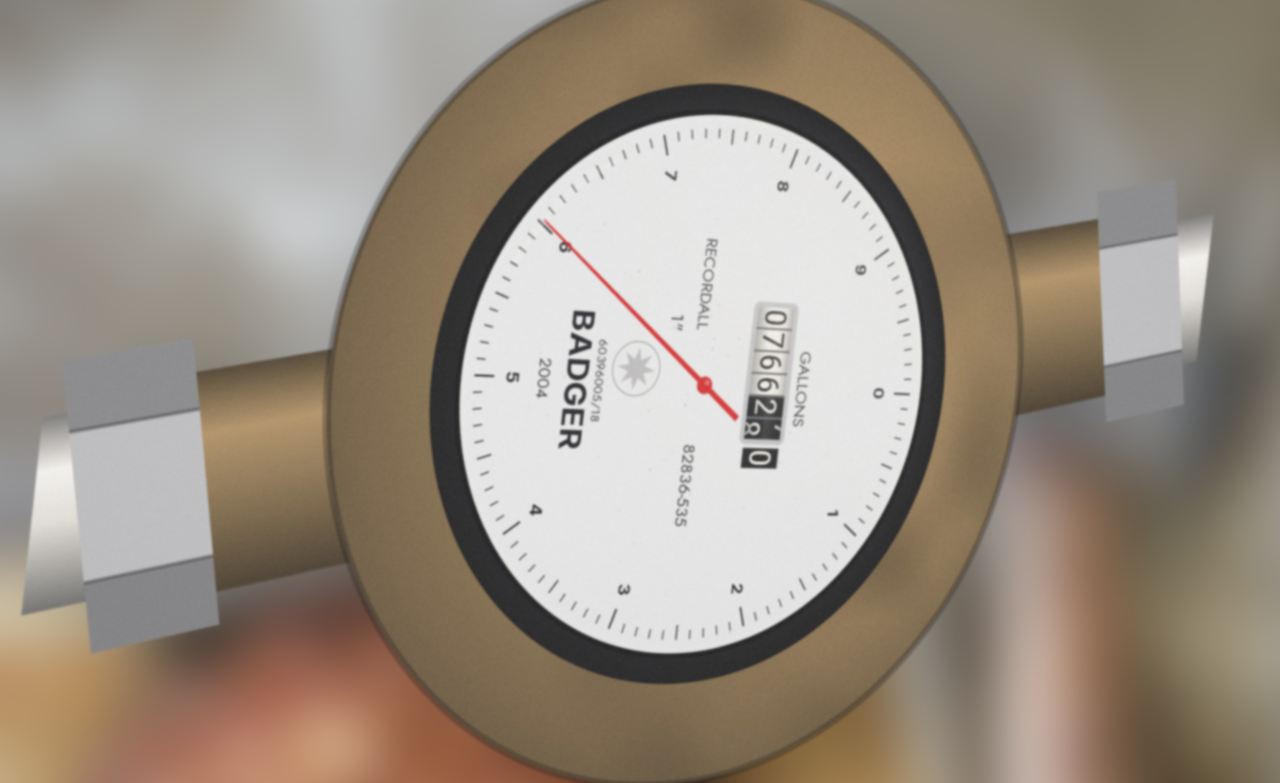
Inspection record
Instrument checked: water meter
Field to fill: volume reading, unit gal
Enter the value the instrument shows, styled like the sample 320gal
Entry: 766276.0gal
